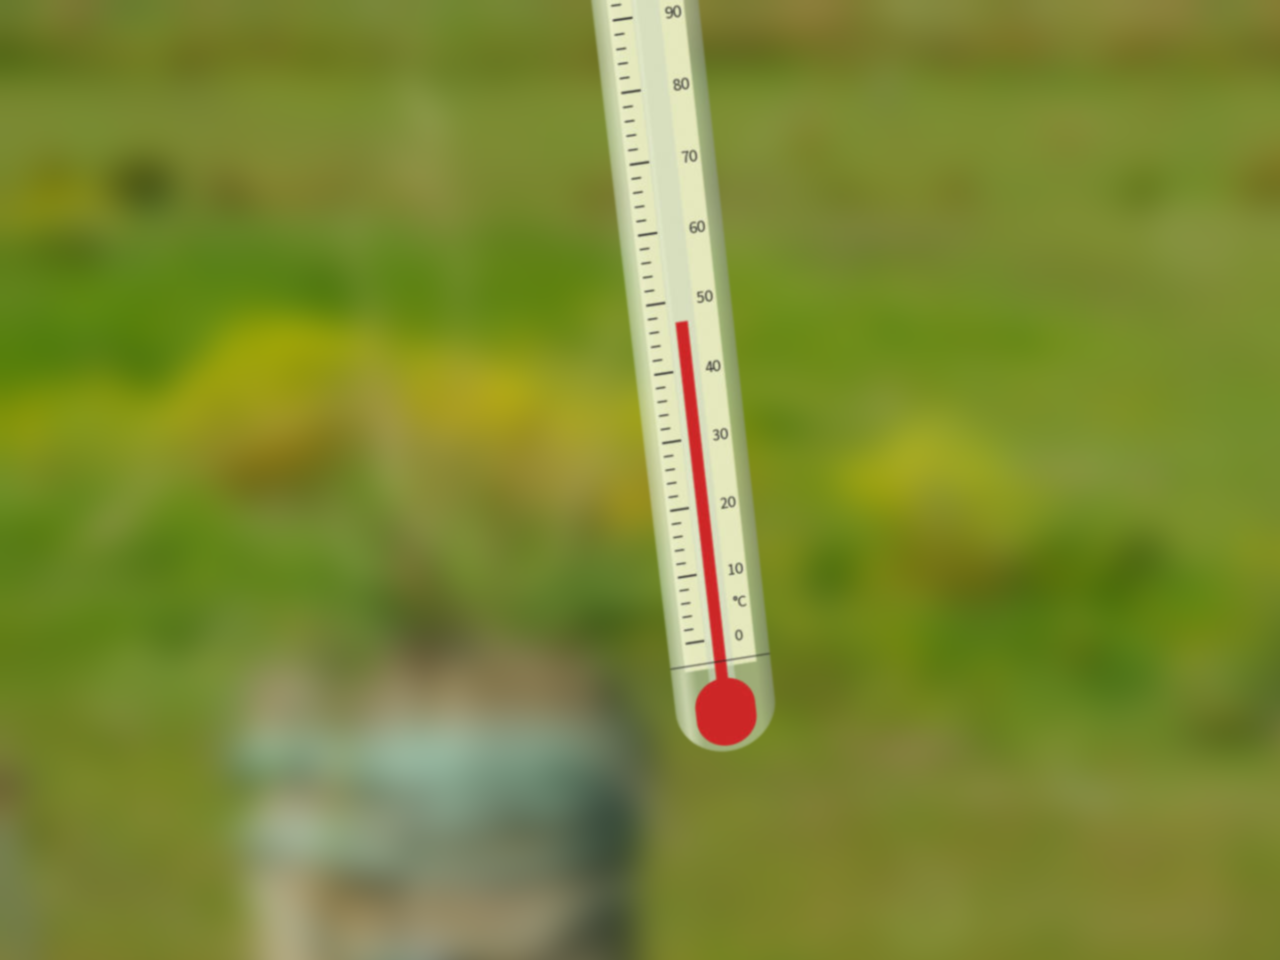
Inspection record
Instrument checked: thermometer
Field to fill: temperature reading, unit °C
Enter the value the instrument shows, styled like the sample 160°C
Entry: 47°C
